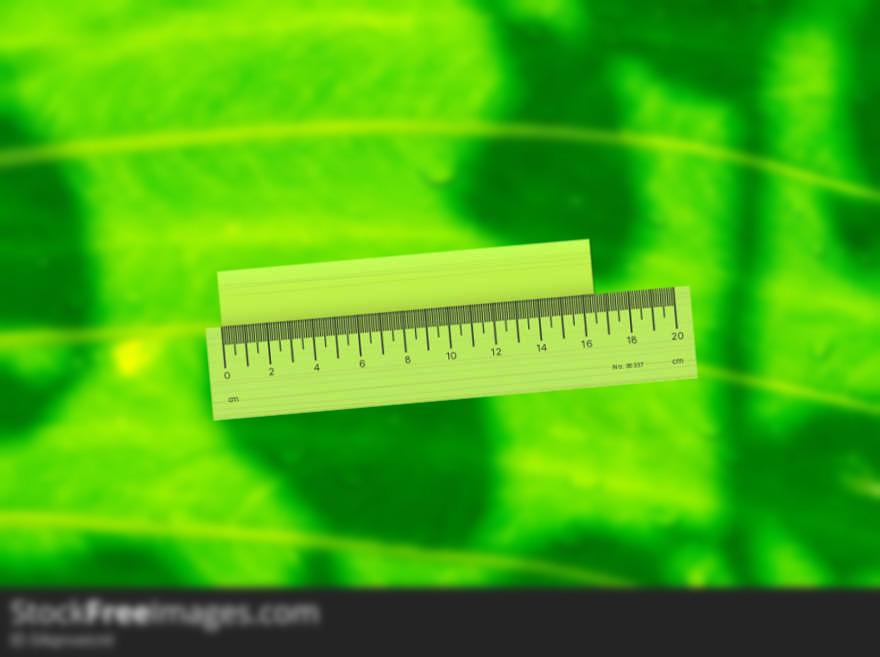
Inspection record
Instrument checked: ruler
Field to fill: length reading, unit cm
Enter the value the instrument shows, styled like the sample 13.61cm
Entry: 16.5cm
